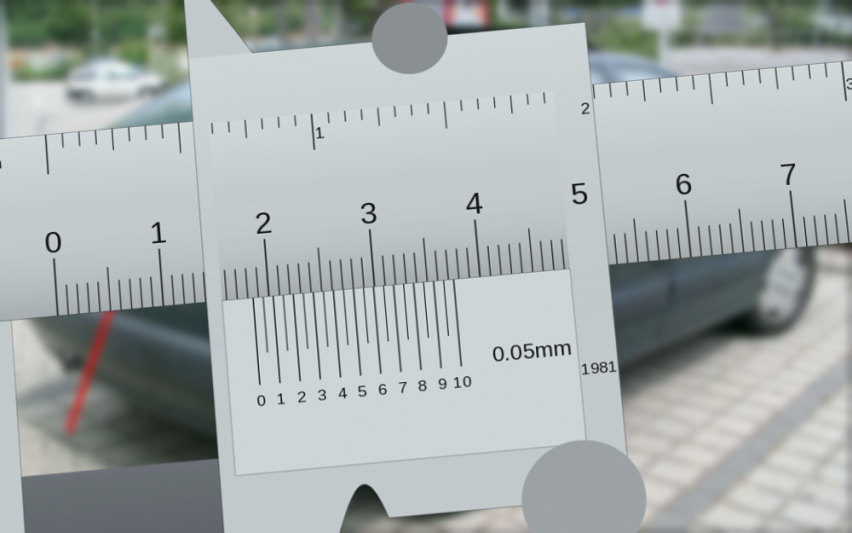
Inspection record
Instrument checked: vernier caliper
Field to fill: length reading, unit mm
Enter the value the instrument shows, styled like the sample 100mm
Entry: 18.5mm
